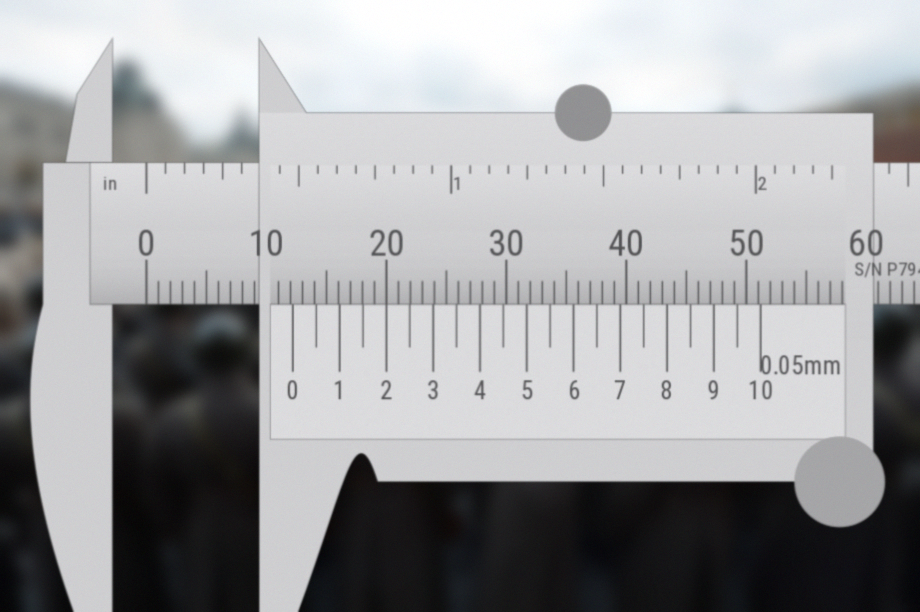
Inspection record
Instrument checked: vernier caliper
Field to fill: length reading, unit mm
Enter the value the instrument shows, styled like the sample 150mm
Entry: 12.2mm
